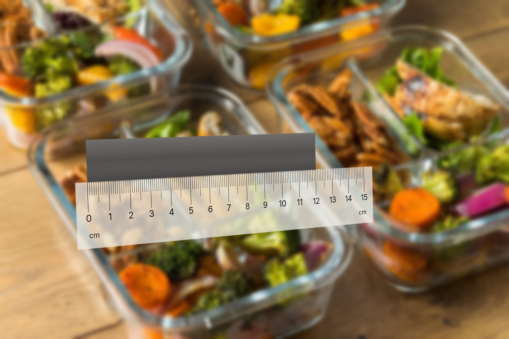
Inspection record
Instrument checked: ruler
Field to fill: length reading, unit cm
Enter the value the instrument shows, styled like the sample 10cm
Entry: 12cm
